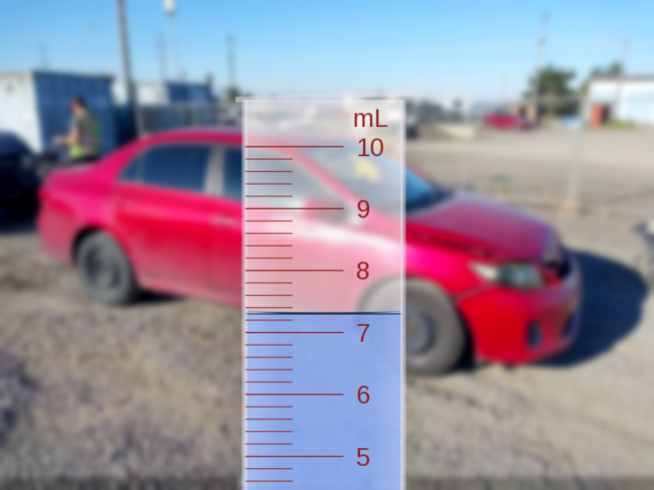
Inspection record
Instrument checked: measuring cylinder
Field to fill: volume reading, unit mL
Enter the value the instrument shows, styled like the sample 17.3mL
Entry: 7.3mL
